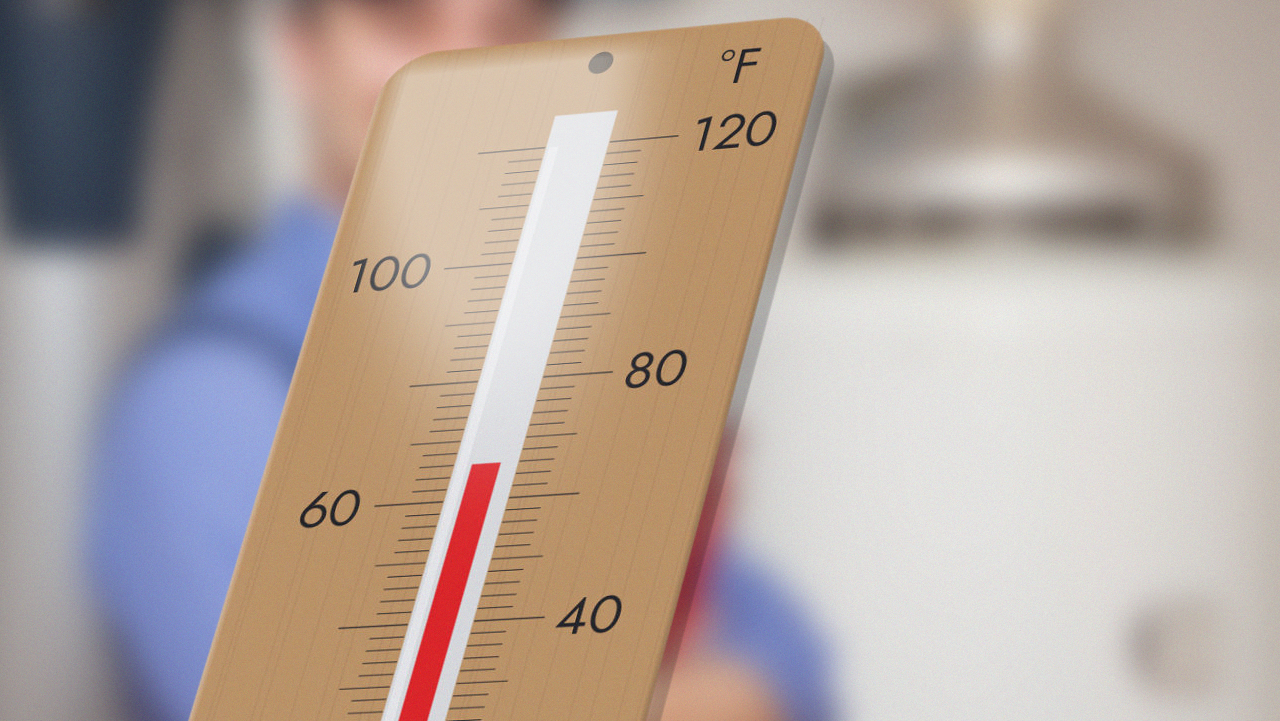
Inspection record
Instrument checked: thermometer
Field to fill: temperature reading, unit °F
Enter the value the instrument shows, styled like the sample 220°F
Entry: 66°F
